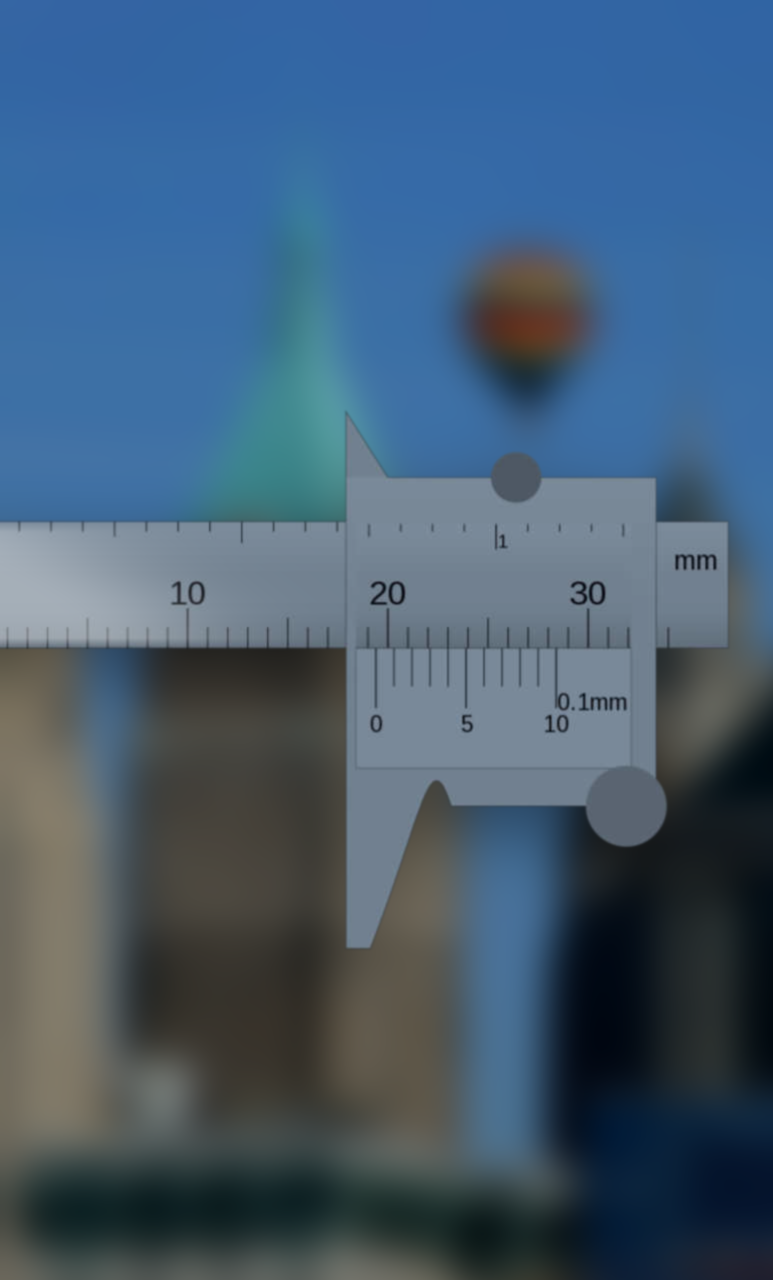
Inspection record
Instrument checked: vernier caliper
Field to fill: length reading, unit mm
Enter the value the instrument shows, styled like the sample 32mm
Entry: 19.4mm
